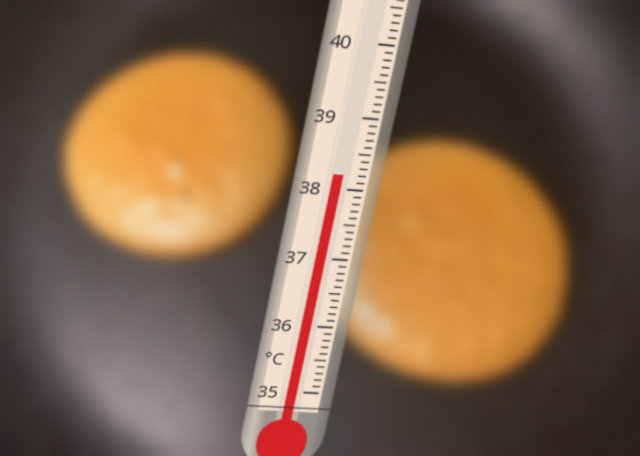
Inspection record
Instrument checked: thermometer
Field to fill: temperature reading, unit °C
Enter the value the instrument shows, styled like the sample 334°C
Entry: 38.2°C
